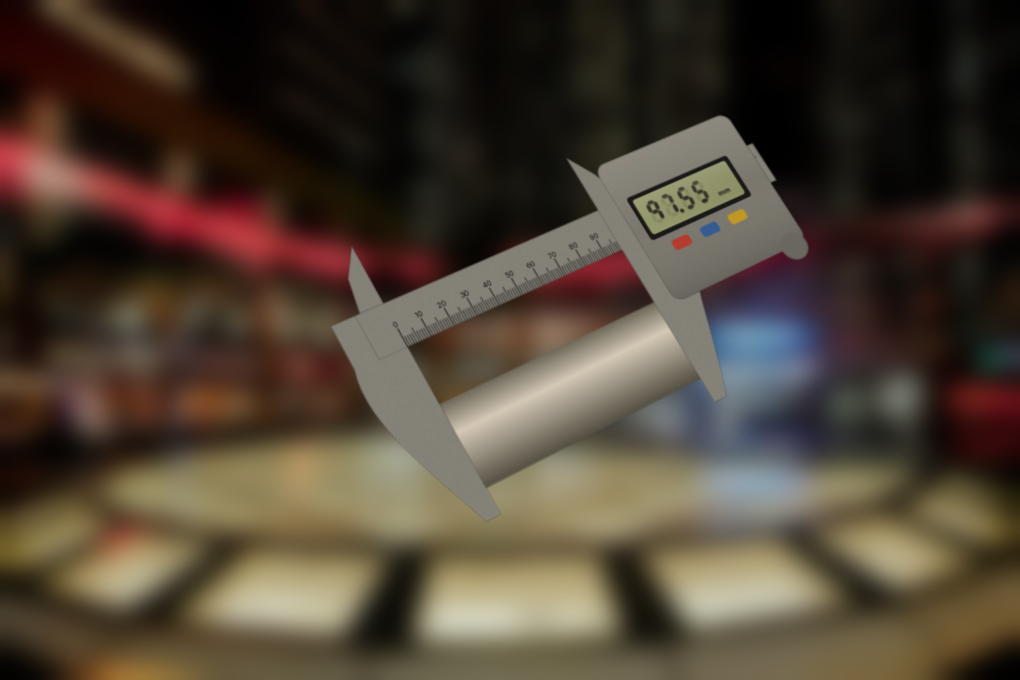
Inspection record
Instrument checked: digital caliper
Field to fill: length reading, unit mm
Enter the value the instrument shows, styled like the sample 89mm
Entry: 97.55mm
